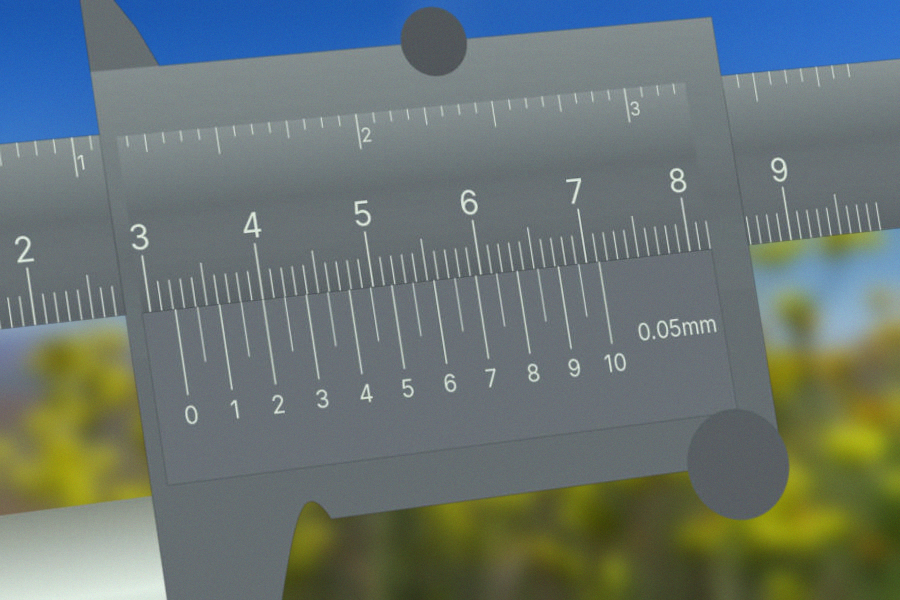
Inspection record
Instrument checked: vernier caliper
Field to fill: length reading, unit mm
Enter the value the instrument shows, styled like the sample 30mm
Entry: 32.2mm
